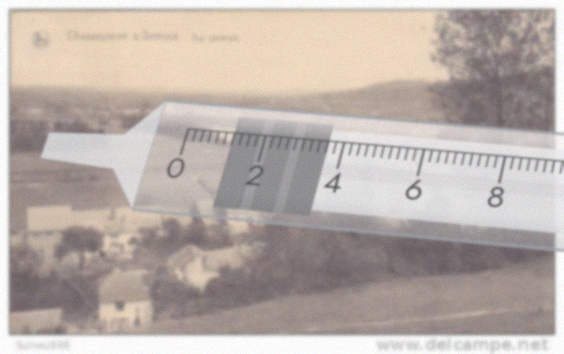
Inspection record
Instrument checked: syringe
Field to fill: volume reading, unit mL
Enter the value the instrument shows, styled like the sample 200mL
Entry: 1.2mL
